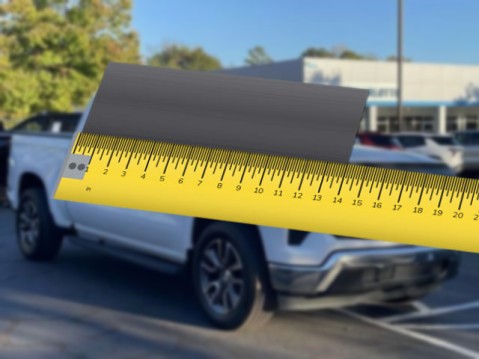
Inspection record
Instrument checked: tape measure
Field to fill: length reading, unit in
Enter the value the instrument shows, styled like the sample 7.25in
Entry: 14in
